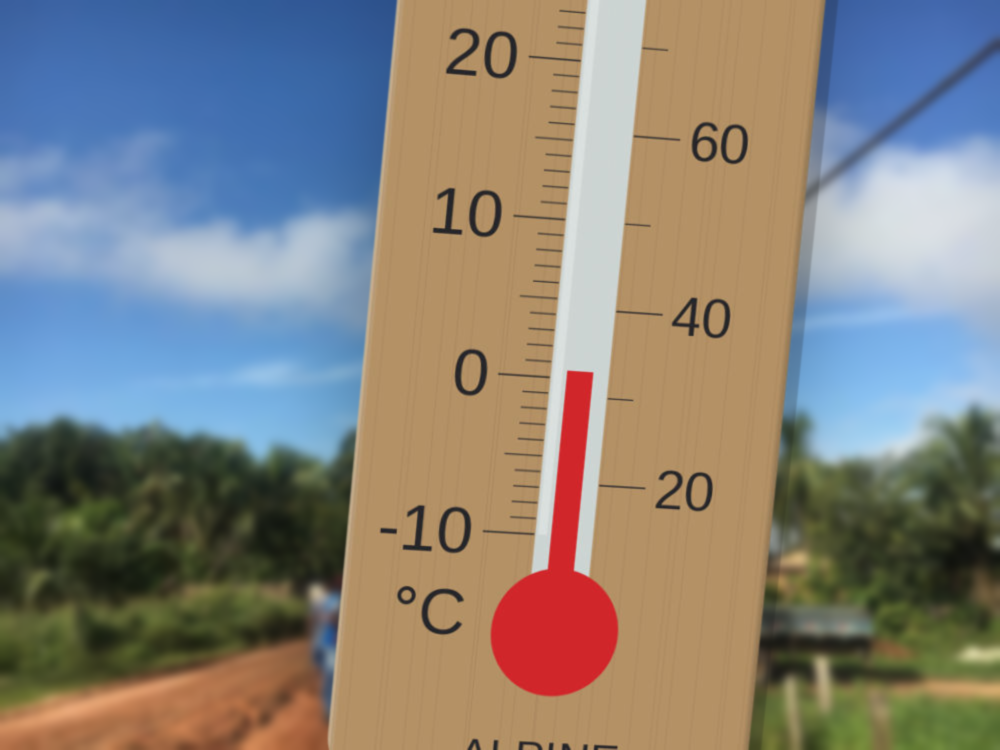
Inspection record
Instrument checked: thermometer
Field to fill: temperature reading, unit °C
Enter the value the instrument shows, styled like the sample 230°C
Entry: 0.5°C
